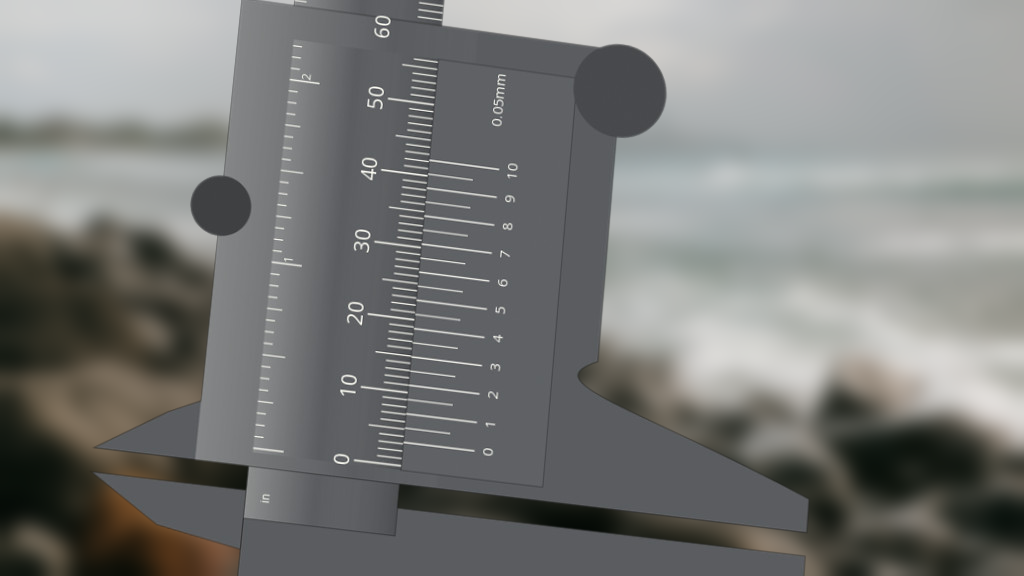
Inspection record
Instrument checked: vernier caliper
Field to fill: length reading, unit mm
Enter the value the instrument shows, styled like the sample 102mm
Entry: 3.2mm
